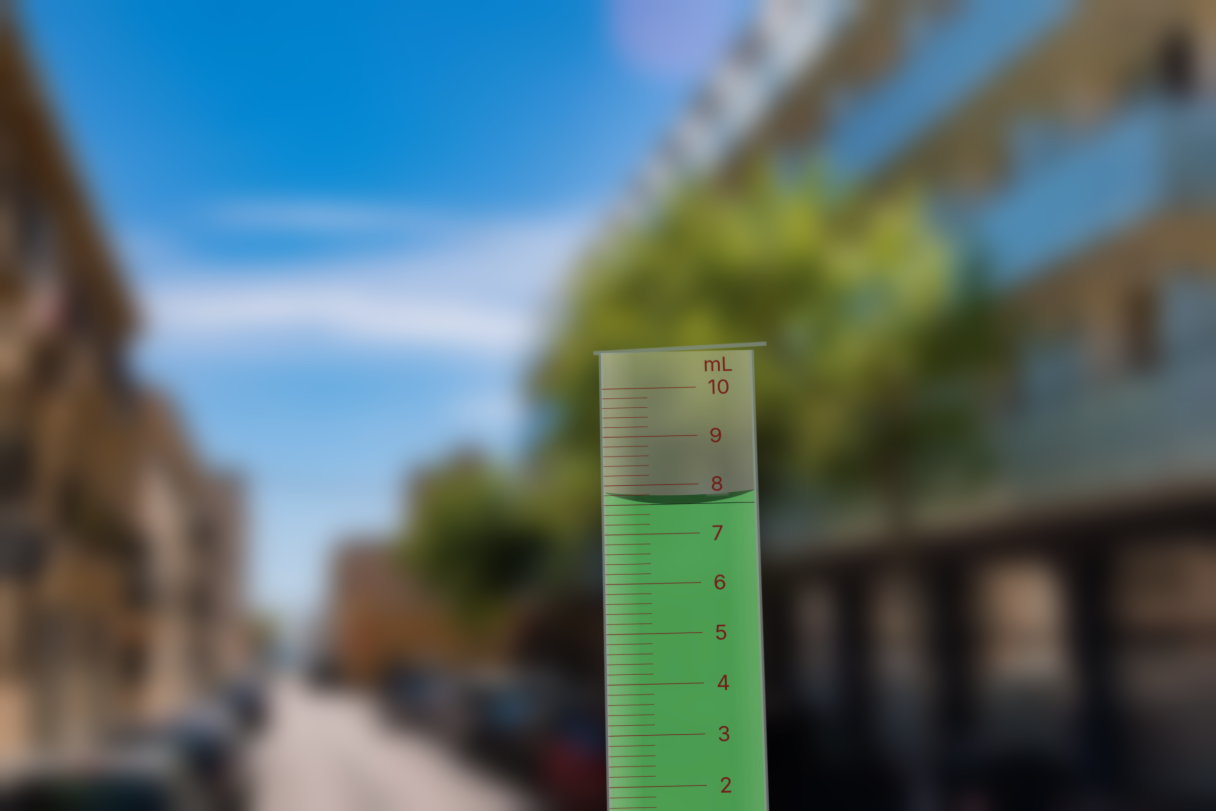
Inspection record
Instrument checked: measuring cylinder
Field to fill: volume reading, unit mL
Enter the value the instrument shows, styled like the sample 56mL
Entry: 7.6mL
